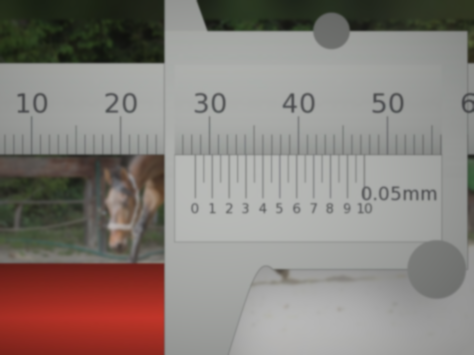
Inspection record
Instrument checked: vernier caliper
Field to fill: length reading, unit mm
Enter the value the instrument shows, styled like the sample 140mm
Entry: 28.4mm
